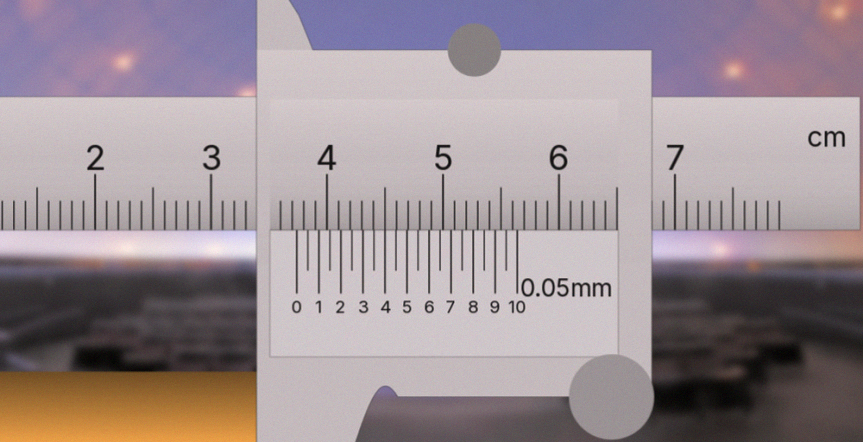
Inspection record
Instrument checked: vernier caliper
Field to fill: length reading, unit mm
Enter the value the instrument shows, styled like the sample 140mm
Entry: 37.4mm
